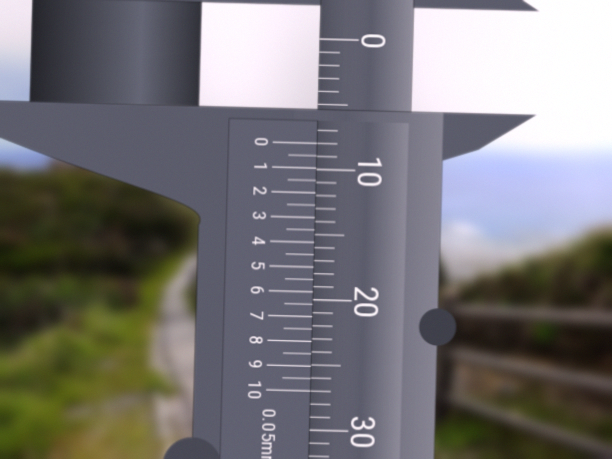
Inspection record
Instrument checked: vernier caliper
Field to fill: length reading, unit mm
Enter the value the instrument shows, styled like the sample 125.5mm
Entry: 8.0mm
